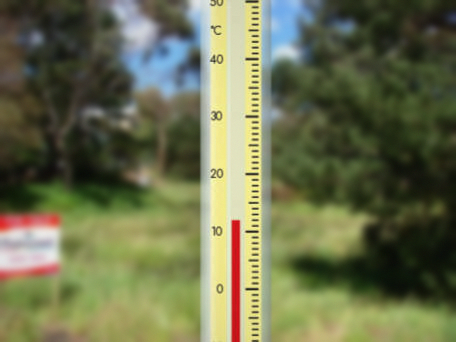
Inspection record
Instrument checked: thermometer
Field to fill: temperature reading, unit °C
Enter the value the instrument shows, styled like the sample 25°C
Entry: 12°C
